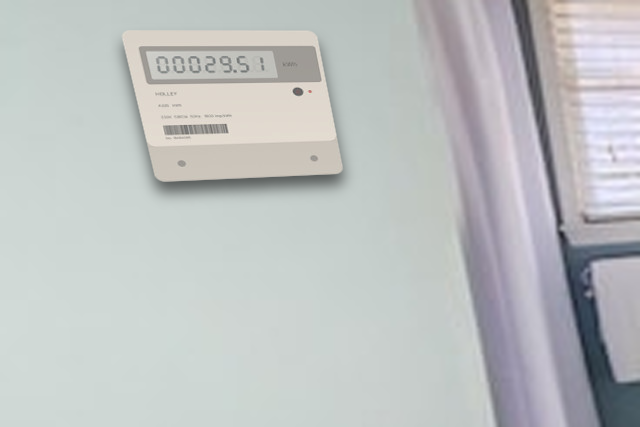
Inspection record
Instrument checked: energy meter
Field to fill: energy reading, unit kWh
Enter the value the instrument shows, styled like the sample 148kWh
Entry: 29.51kWh
